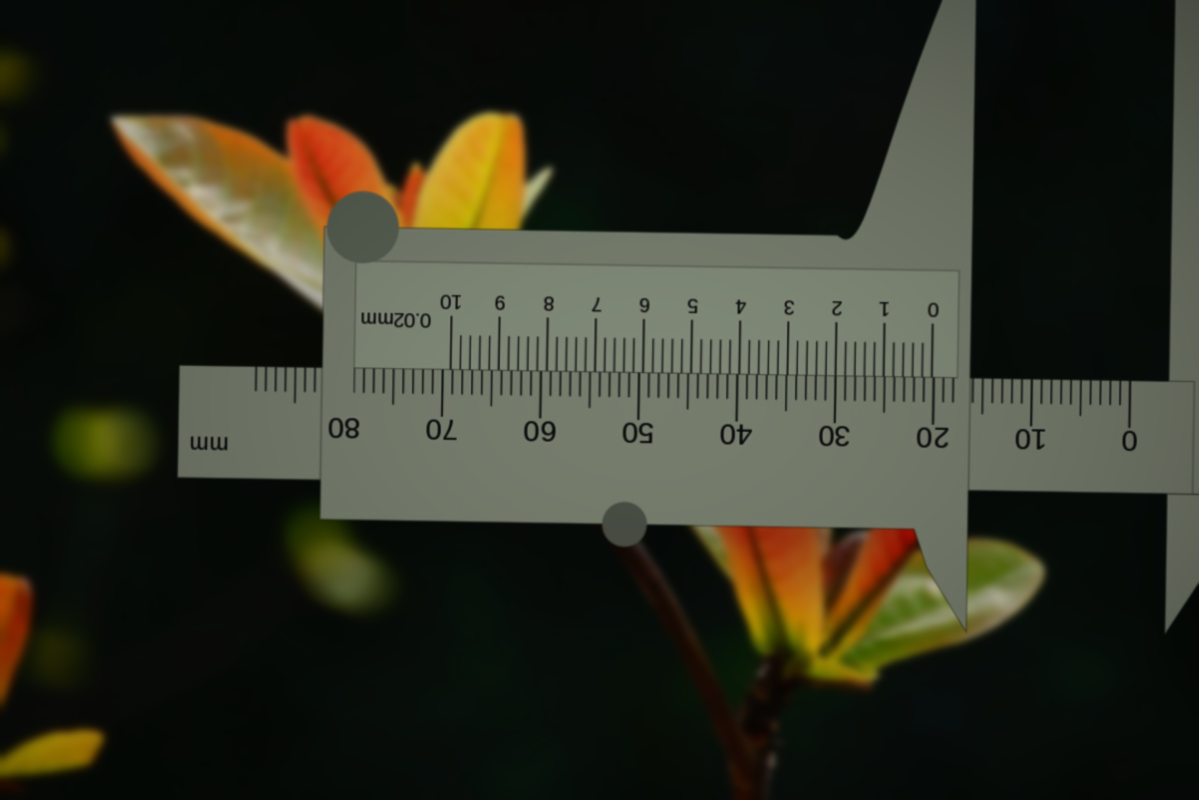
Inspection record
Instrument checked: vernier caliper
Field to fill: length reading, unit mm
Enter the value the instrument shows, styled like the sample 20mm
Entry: 20.2mm
